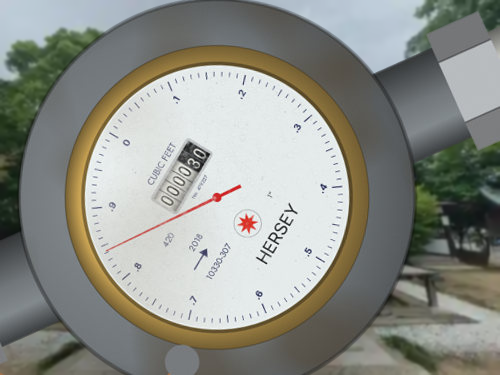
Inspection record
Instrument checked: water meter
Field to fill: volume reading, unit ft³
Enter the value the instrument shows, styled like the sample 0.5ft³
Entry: 29.84ft³
